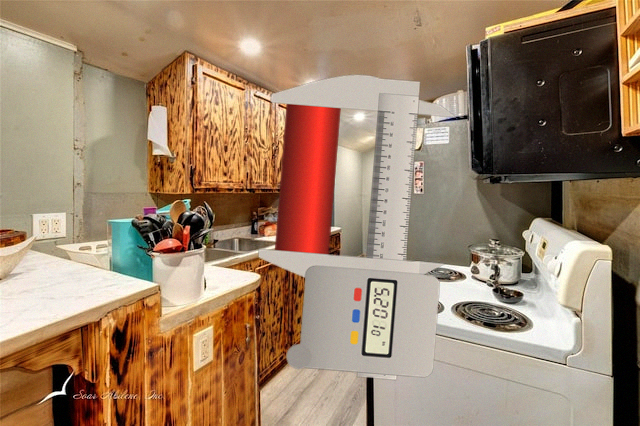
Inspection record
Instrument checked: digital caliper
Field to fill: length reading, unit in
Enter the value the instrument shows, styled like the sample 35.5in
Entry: 5.2010in
